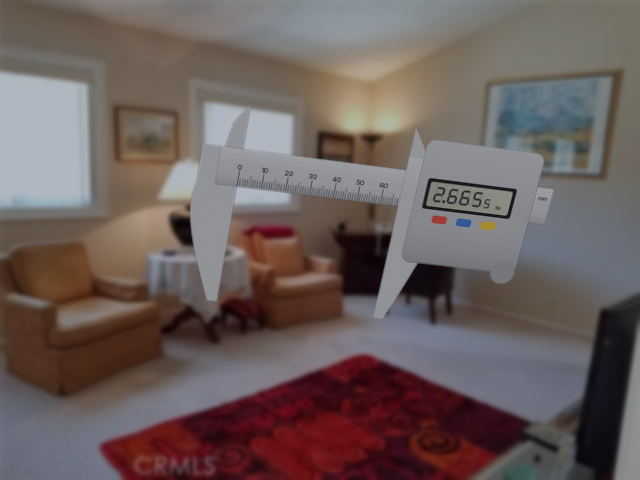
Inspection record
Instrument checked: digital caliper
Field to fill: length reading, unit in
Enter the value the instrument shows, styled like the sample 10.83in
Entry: 2.6655in
